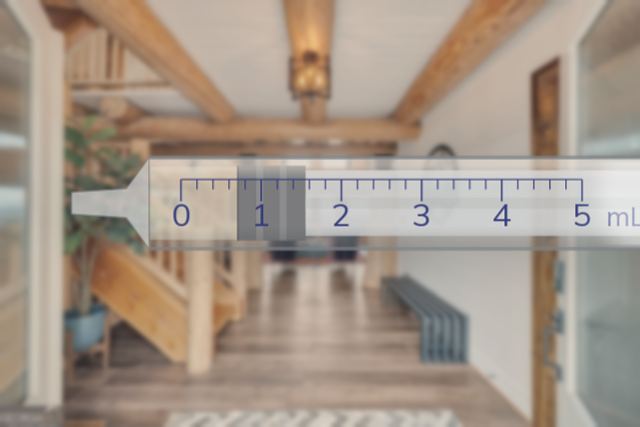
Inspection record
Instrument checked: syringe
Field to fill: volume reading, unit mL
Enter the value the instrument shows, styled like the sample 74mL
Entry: 0.7mL
